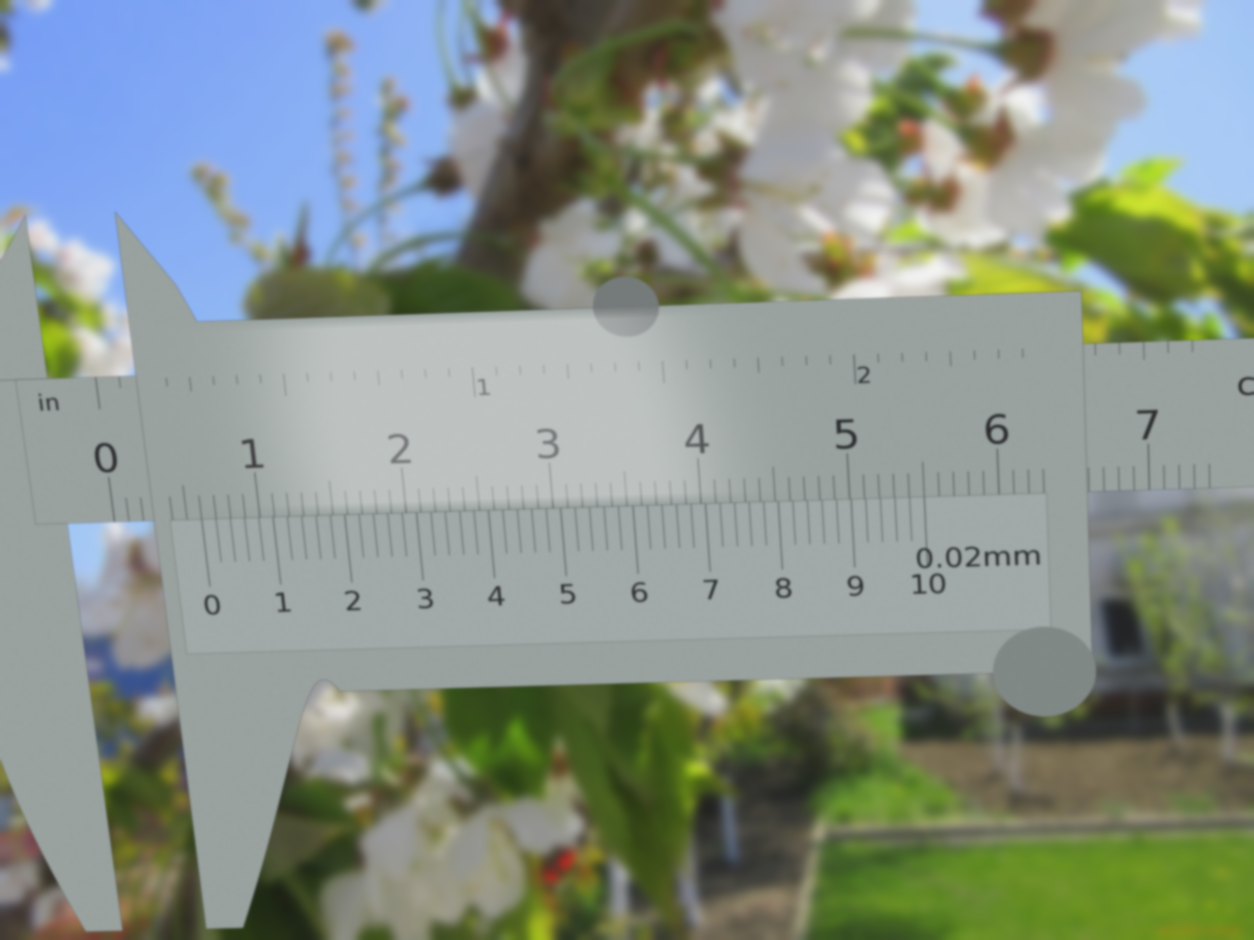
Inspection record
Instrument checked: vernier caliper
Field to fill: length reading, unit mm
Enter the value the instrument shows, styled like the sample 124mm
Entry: 6.0mm
